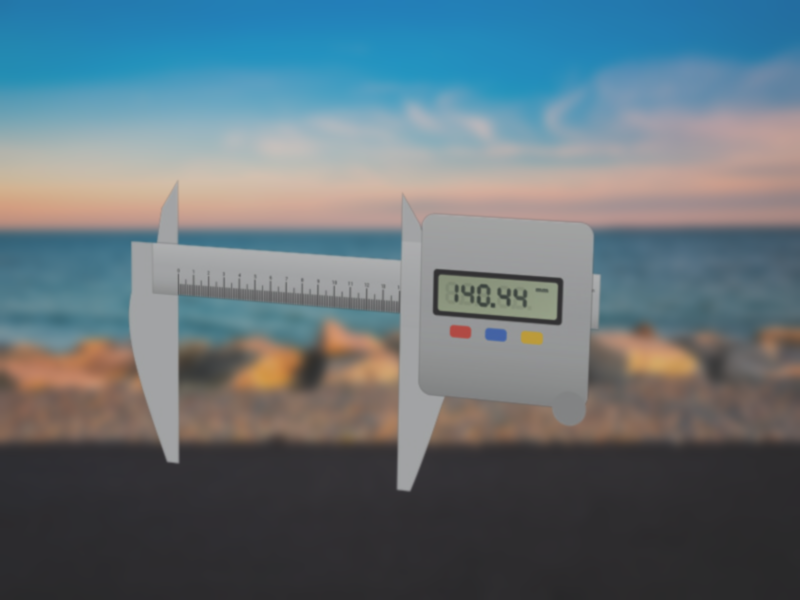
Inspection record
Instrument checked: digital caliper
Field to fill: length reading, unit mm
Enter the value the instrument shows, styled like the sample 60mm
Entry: 140.44mm
